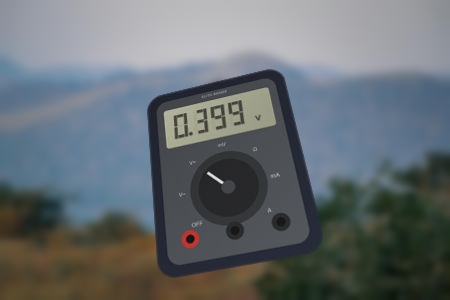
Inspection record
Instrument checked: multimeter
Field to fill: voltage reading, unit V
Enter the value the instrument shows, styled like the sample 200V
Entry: 0.399V
